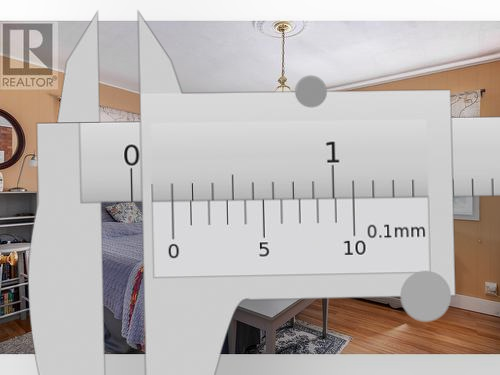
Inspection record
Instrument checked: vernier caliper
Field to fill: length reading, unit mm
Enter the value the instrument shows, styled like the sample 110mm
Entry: 2.0mm
